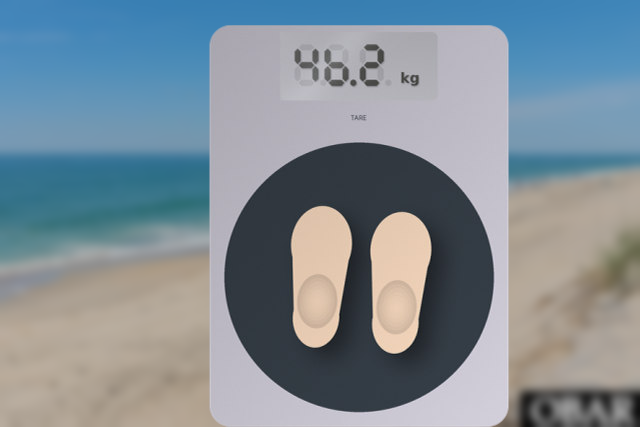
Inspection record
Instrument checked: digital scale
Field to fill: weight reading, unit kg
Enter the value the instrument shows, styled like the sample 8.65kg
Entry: 46.2kg
